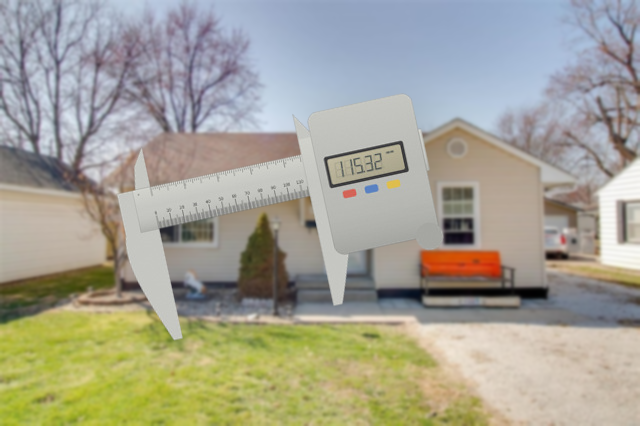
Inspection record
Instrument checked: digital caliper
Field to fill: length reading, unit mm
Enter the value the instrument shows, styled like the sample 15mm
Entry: 115.32mm
